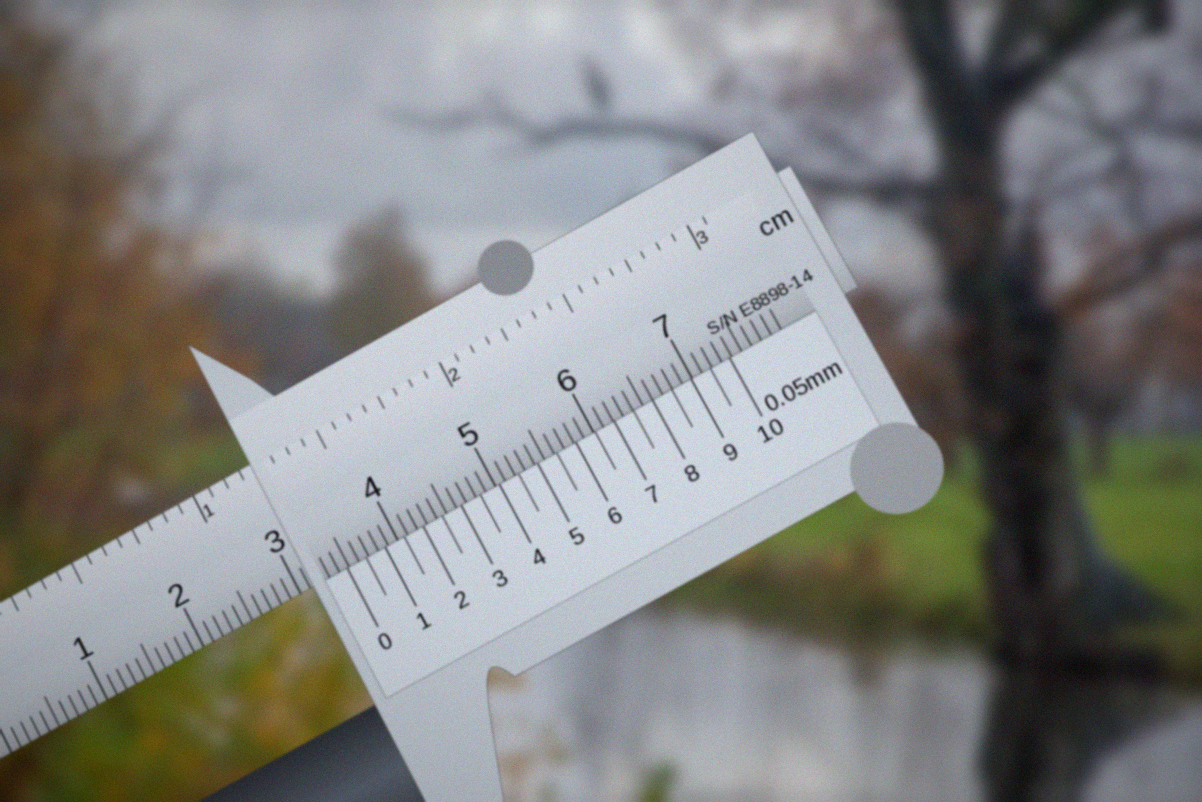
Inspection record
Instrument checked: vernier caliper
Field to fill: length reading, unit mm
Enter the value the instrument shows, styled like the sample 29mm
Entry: 34.8mm
